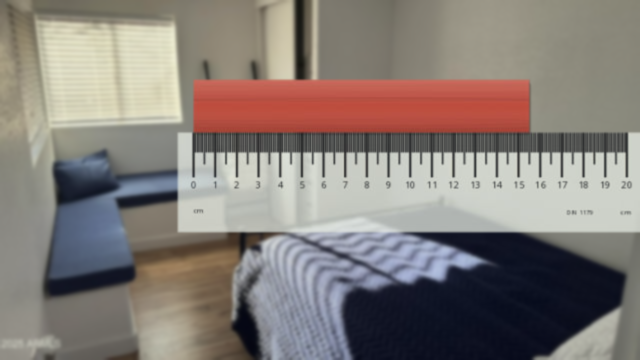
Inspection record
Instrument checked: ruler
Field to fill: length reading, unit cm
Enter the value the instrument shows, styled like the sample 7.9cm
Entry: 15.5cm
